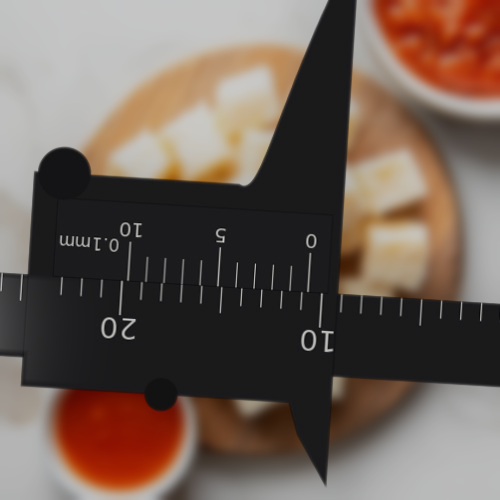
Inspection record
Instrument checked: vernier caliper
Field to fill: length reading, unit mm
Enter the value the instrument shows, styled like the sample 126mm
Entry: 10.7mm
